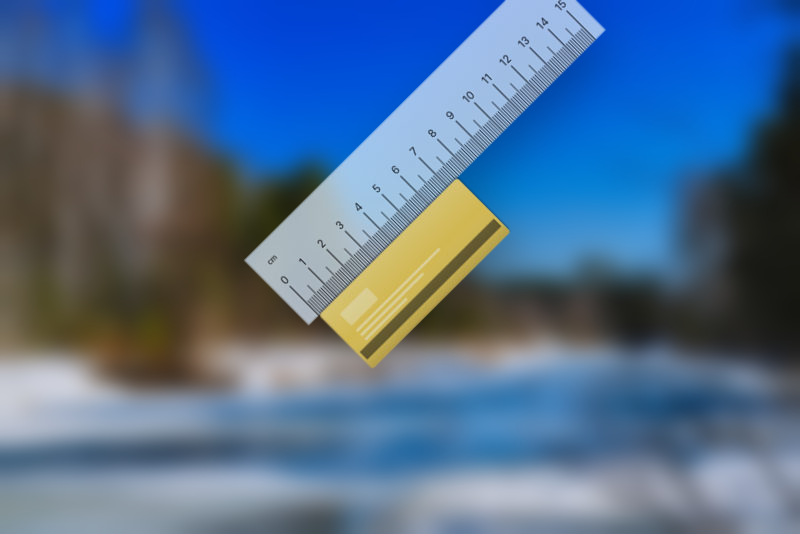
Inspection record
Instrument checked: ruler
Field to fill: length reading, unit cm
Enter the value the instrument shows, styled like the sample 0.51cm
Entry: 7.5cm
